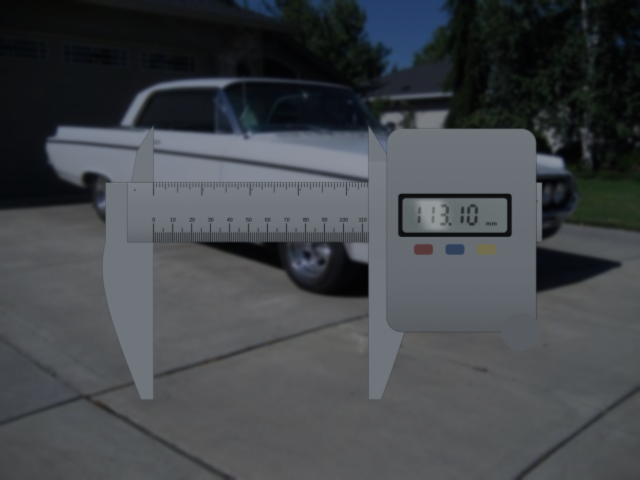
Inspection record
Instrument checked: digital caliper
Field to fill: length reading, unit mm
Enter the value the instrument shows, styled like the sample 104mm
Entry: 113.10mm
